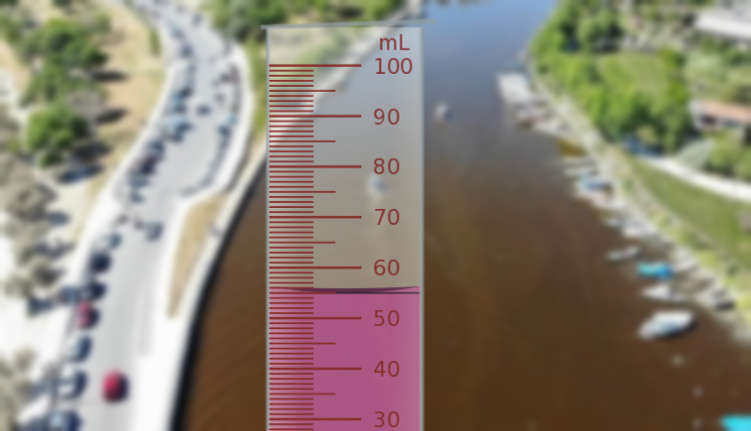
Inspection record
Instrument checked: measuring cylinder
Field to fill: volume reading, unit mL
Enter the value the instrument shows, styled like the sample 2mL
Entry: 55mL
